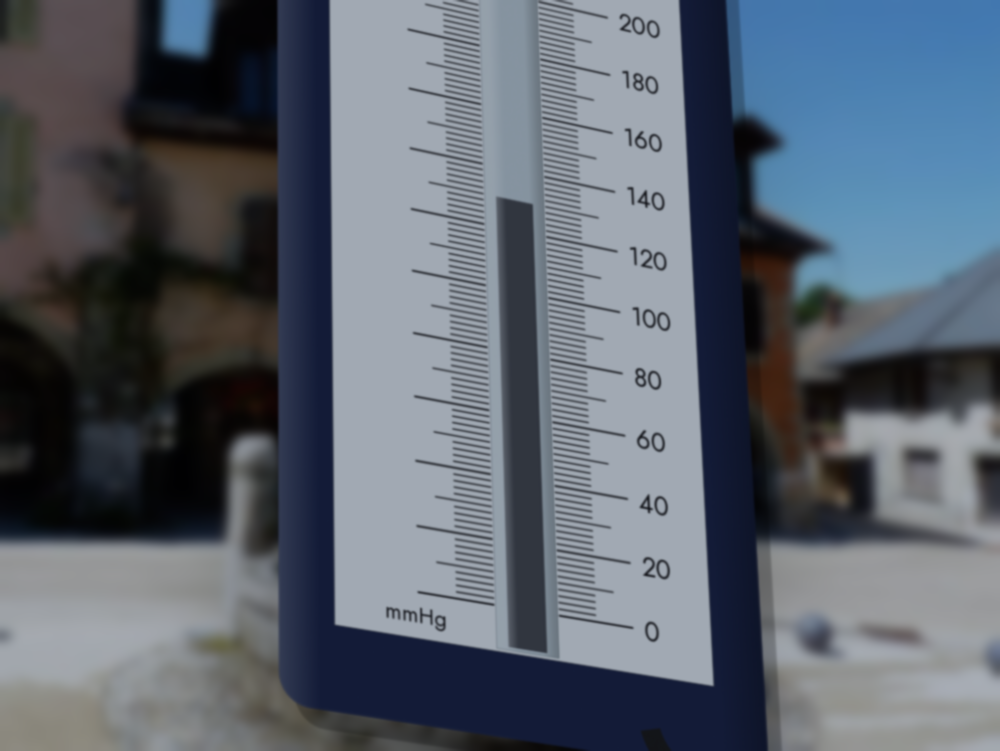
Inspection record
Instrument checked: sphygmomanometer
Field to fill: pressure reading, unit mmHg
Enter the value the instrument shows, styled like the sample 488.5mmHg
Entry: 130mmHg
